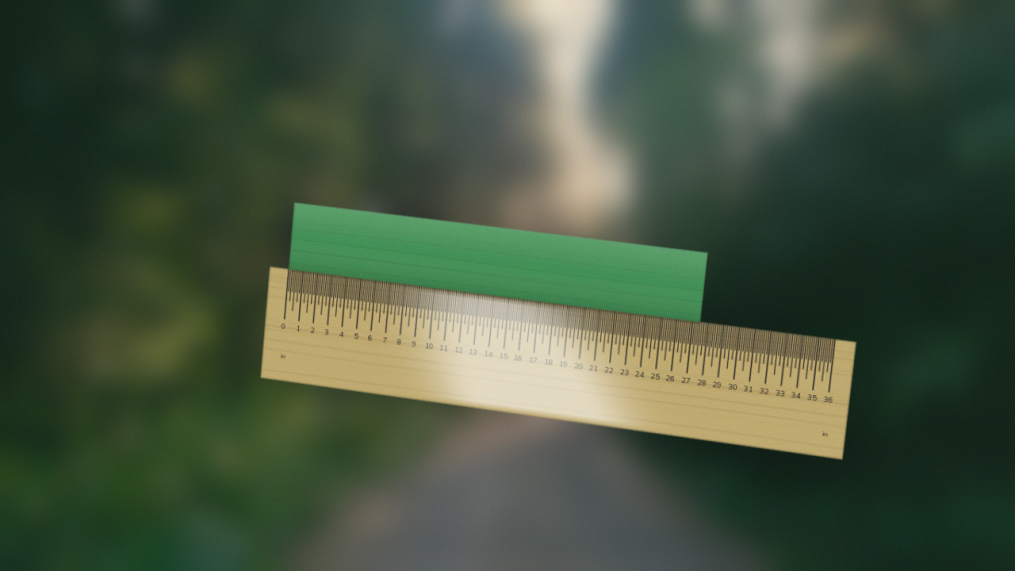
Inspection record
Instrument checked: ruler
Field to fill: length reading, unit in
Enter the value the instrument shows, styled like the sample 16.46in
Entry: 27.5in
